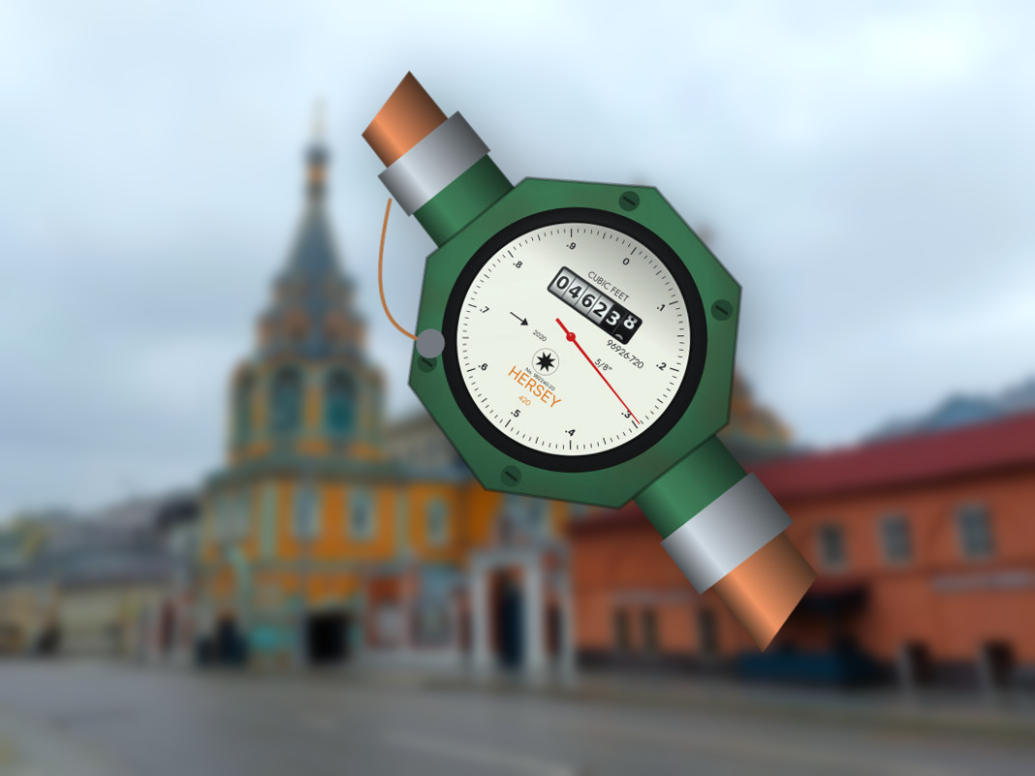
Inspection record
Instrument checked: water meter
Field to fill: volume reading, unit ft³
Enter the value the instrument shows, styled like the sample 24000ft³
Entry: 46238.29ft³
